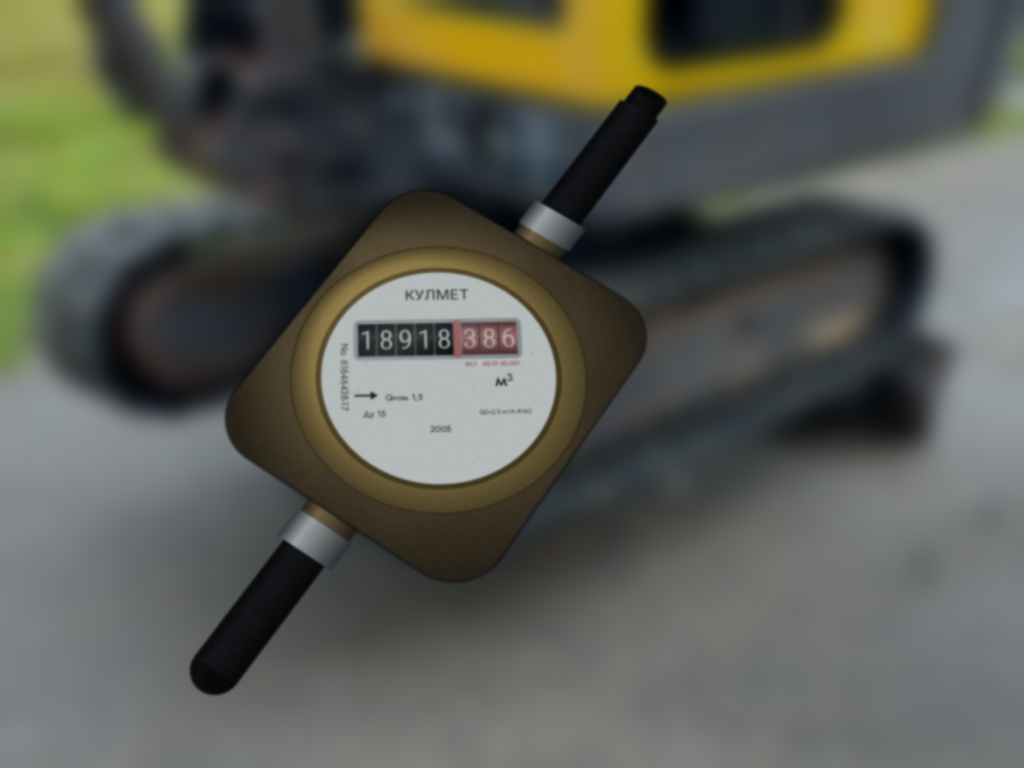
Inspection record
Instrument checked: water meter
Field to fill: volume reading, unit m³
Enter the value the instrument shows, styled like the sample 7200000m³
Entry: 18918.386m³
